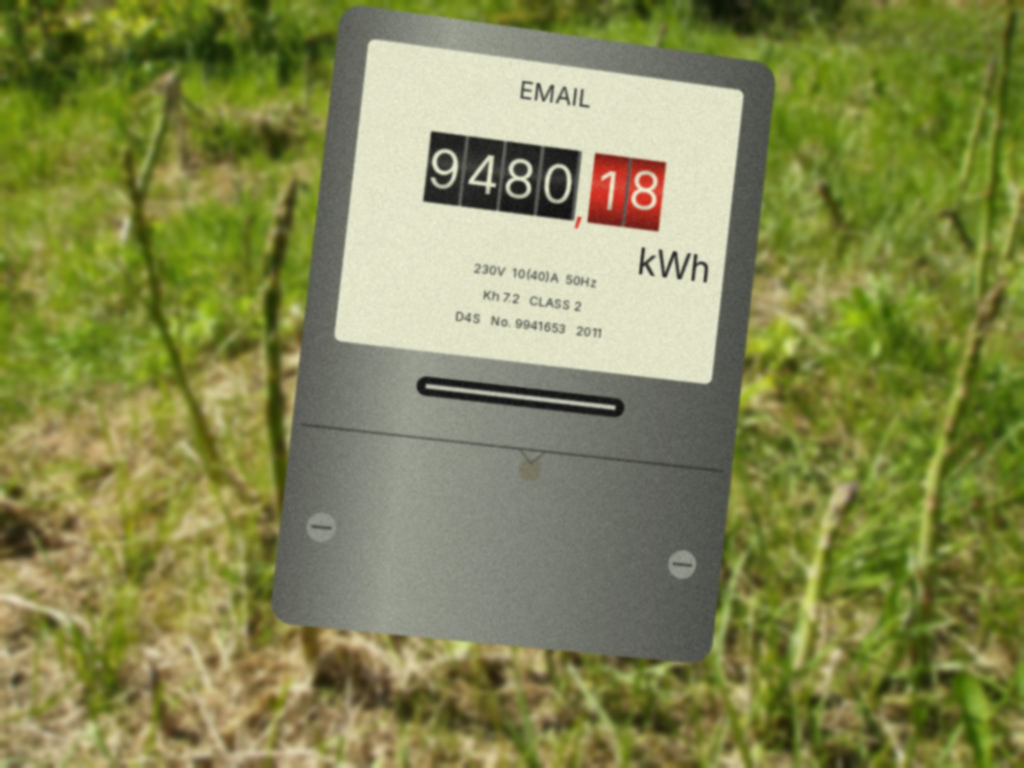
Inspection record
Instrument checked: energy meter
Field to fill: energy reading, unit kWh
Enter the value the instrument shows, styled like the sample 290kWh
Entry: 9480.18kWh
